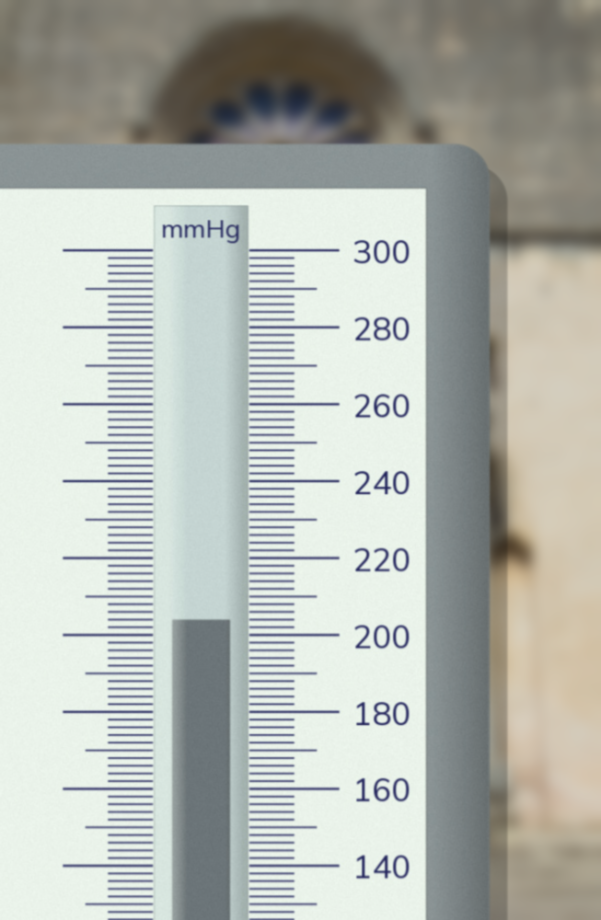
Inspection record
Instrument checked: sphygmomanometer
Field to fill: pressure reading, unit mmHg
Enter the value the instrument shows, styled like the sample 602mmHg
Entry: 204mmHg
